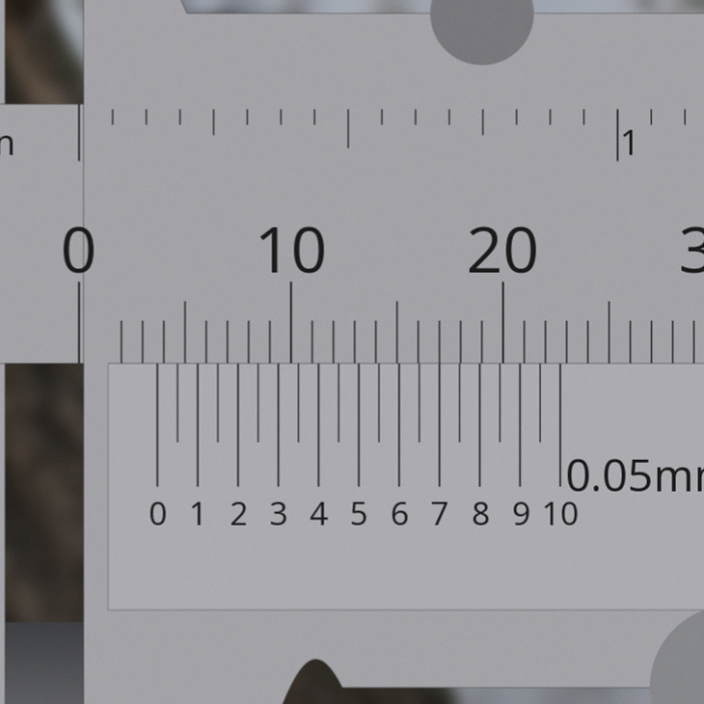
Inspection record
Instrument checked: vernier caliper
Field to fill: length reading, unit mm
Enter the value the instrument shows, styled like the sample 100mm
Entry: 3.70mm
